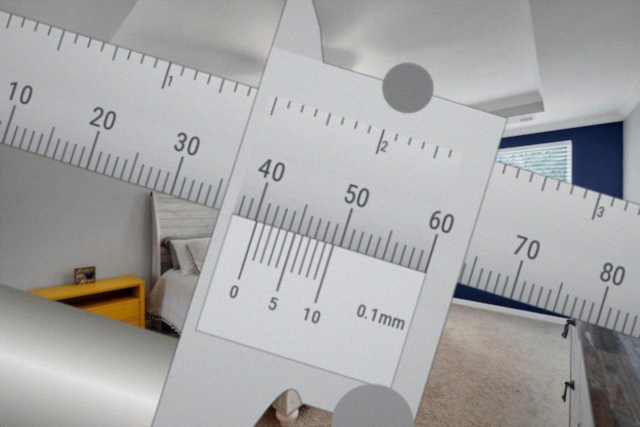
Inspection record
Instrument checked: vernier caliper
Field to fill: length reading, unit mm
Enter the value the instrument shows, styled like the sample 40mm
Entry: 40.2mm
